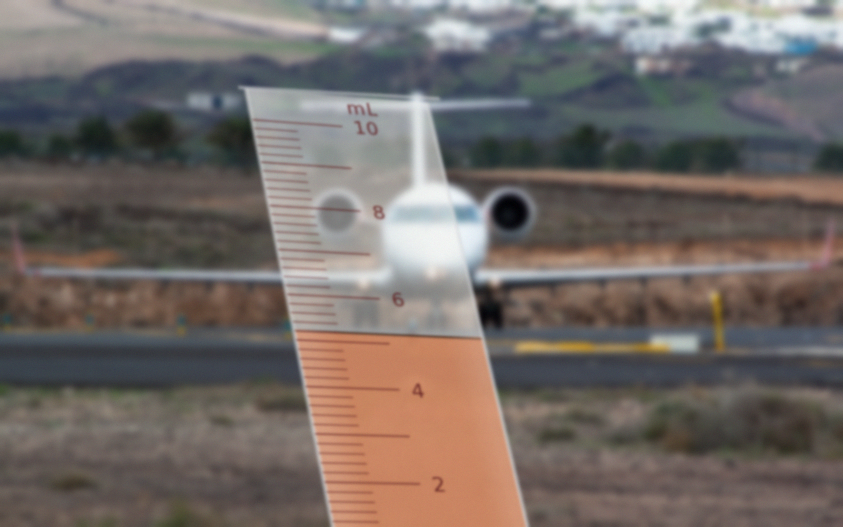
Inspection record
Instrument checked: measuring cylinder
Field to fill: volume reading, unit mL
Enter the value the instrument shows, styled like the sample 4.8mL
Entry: 5.2mL
